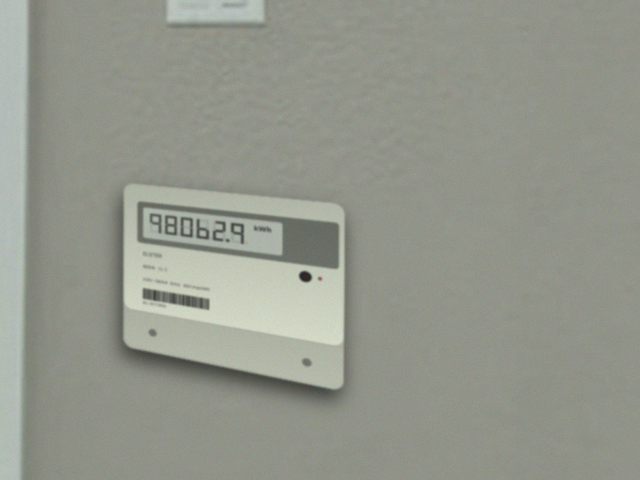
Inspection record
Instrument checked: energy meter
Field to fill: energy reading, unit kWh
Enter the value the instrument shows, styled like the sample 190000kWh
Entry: 98062.9kWh
